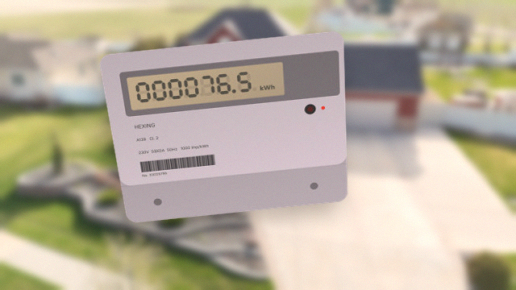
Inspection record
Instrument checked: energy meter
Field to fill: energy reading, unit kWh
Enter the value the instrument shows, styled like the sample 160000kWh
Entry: 76.5kWh
